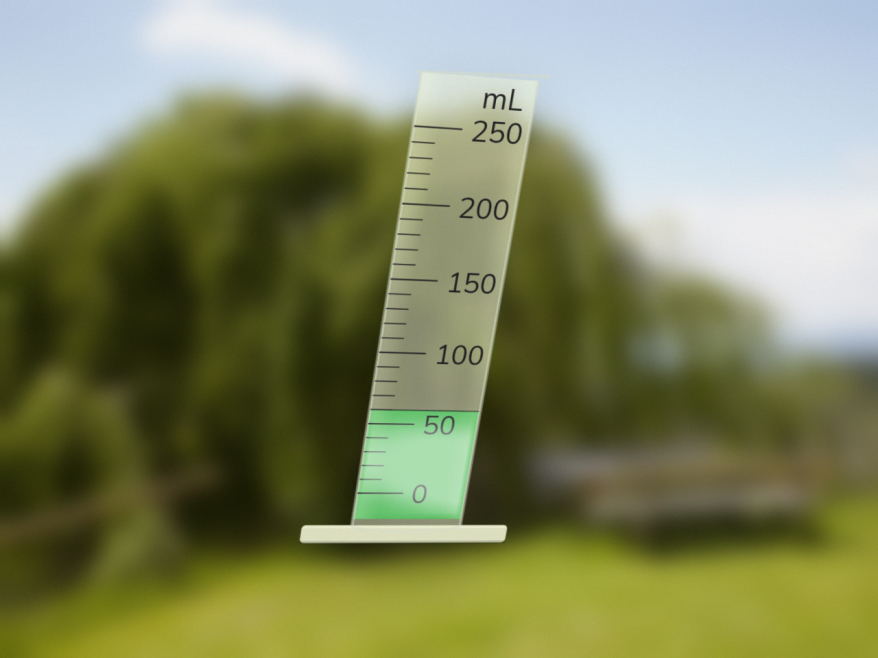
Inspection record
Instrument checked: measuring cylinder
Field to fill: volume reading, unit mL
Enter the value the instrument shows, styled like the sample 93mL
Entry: 60mL
